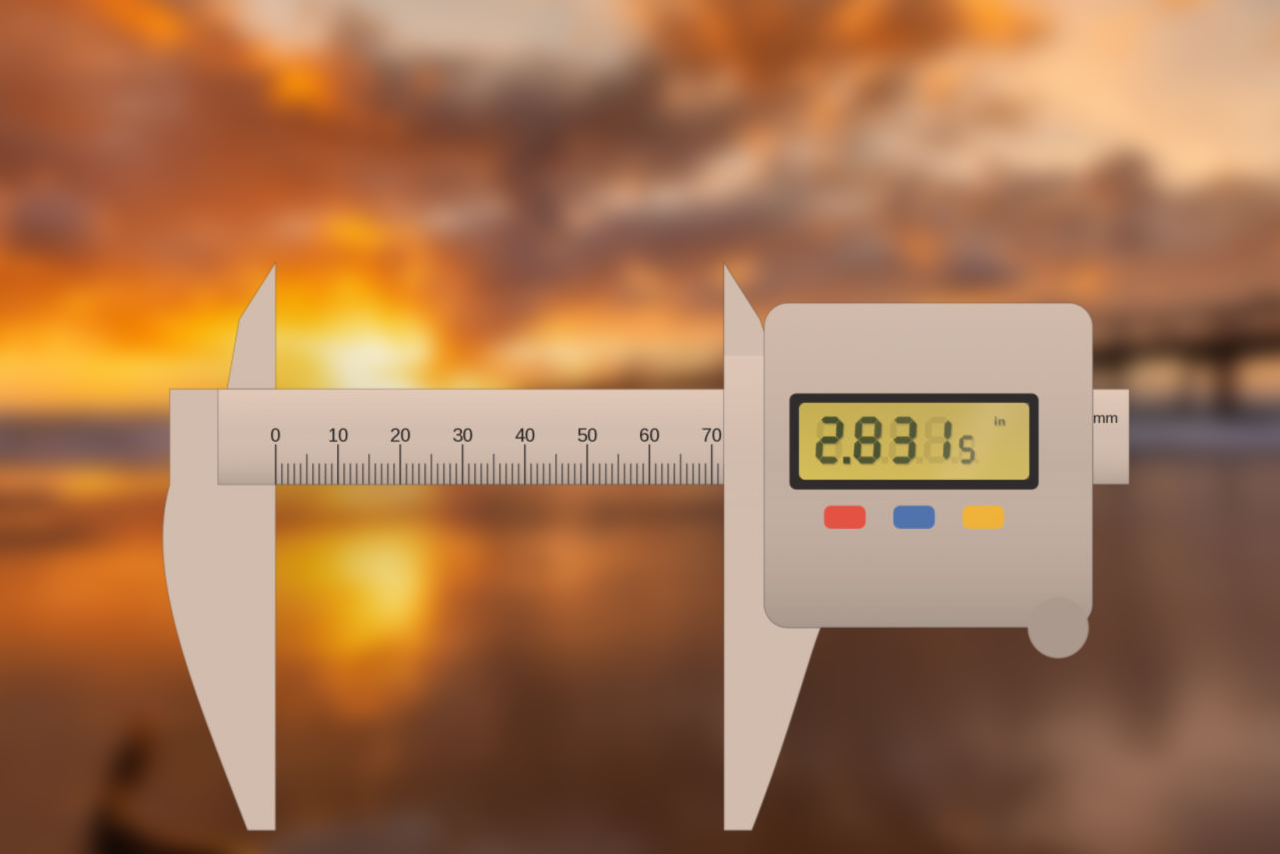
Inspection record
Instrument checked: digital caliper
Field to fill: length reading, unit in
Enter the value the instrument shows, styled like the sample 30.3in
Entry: 2.8315in
